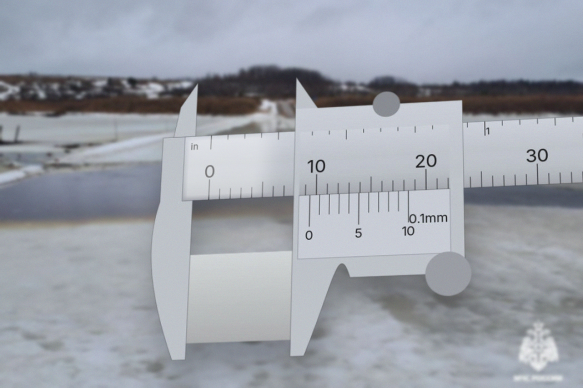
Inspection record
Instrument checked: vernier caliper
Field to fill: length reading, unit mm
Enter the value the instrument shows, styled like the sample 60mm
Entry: 9.4mm
